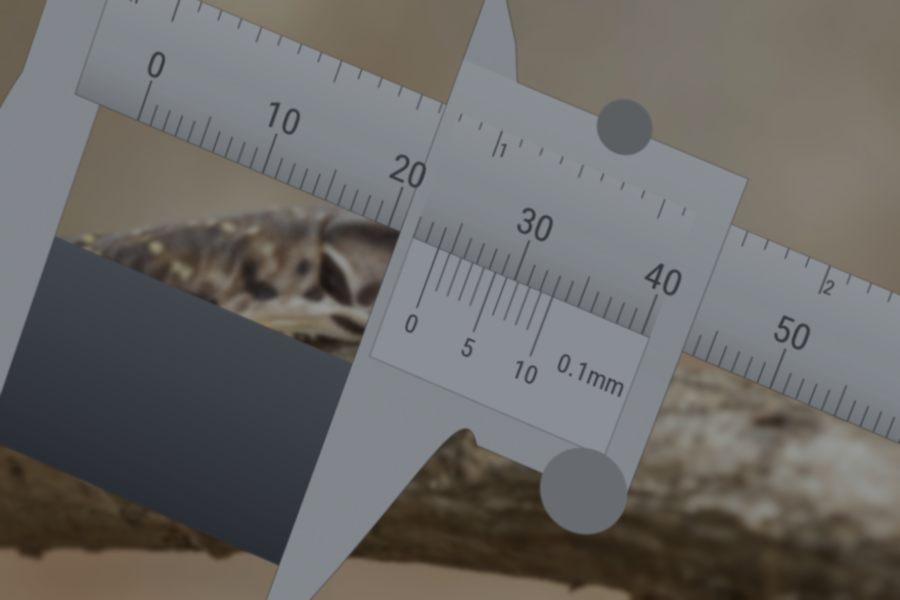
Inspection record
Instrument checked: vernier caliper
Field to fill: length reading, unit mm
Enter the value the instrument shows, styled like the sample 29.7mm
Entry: 24.0mm
